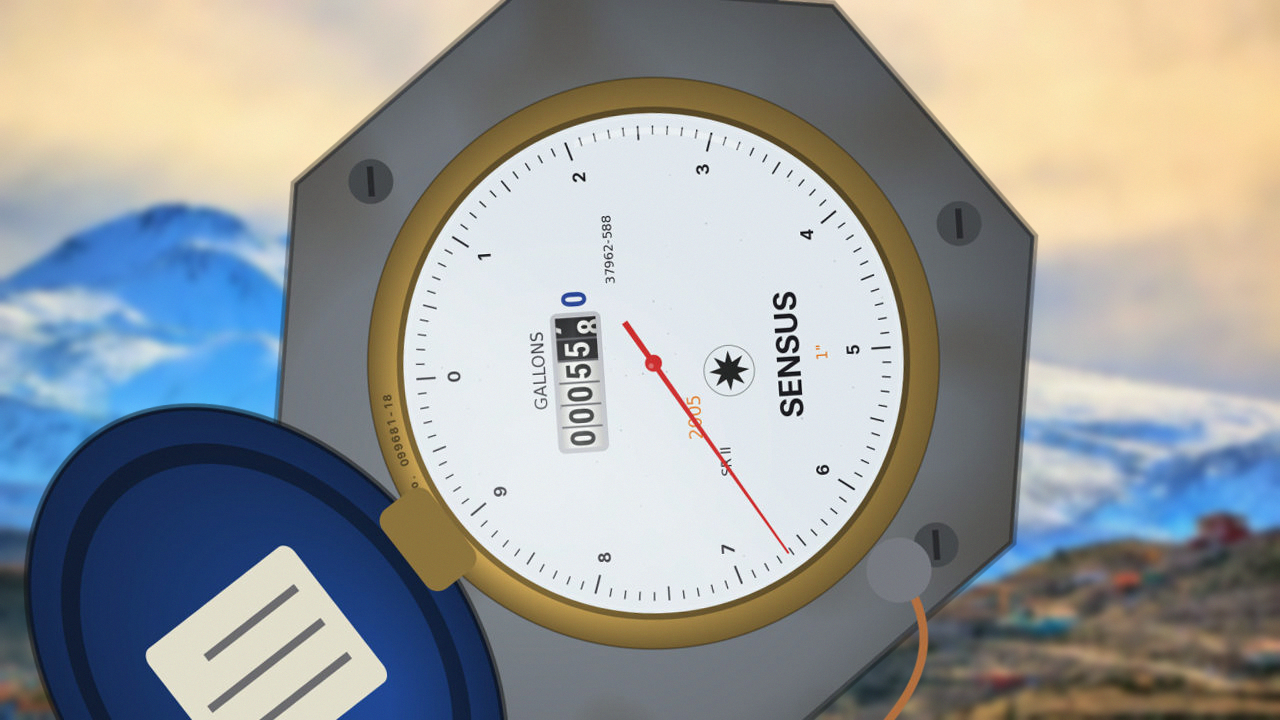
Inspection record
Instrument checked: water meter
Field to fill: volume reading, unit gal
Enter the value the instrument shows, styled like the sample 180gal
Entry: 5576.6gal
